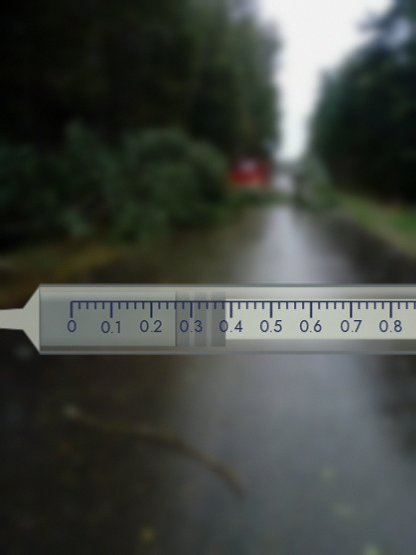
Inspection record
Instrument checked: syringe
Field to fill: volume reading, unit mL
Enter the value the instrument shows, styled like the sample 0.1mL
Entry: 0.26mL
